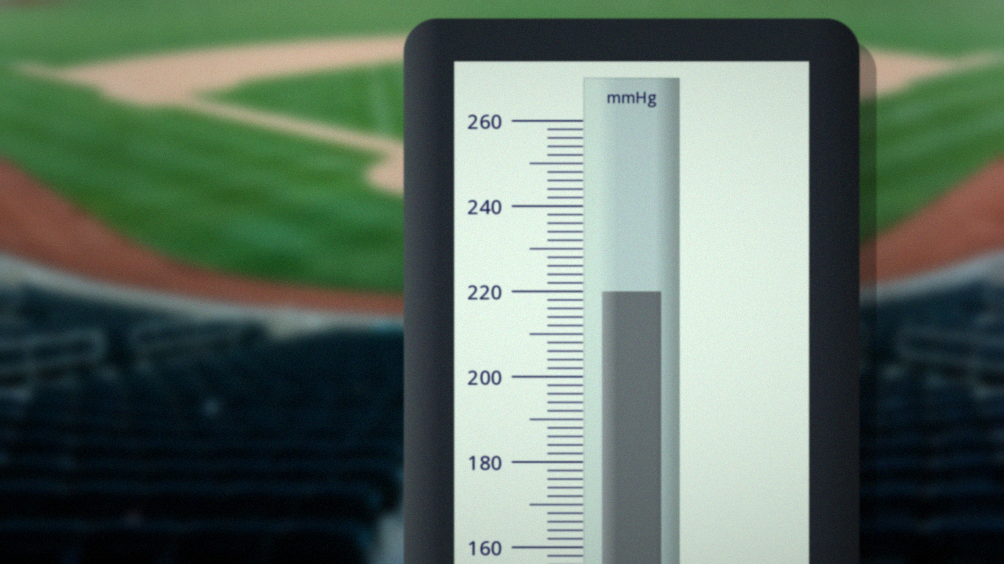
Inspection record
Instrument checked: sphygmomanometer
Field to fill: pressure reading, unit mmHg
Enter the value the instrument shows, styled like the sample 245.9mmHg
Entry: 220mmHg
